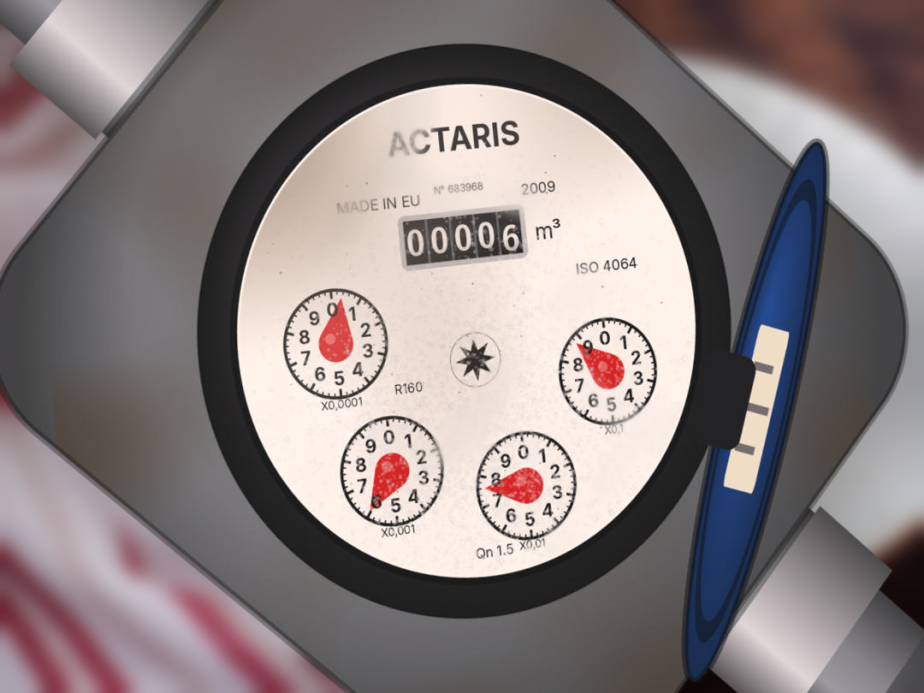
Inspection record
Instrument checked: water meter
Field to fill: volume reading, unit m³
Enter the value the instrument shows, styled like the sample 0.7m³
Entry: 5.8760m³
